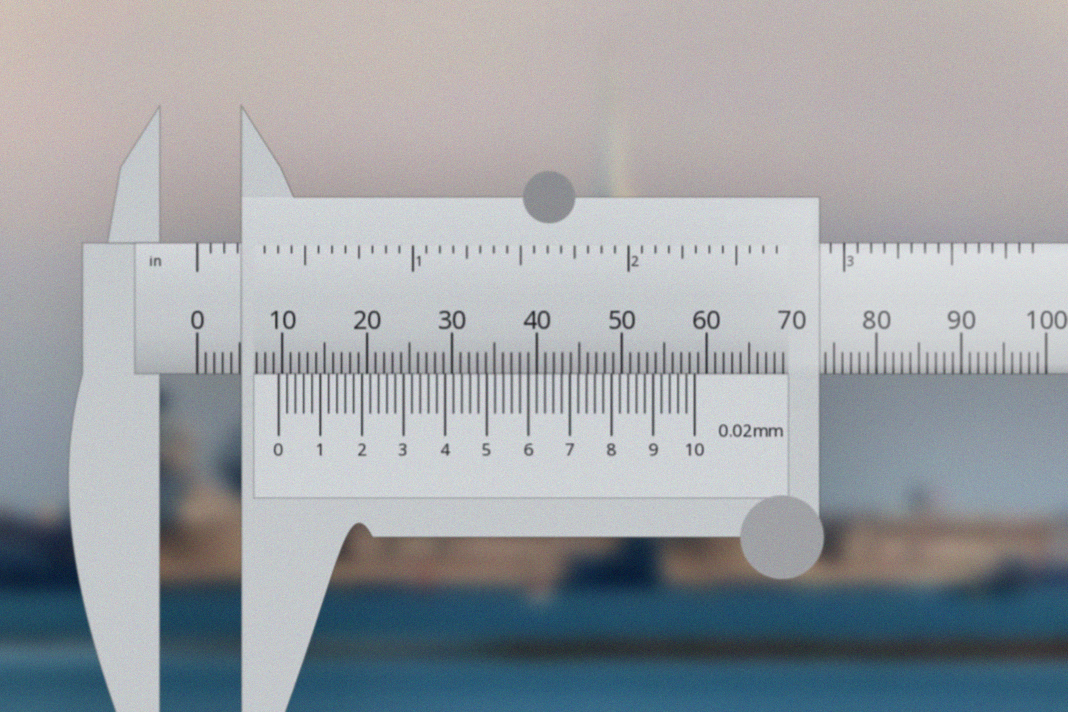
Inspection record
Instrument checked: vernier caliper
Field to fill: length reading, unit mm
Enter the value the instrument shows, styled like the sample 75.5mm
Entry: 9.6mm
